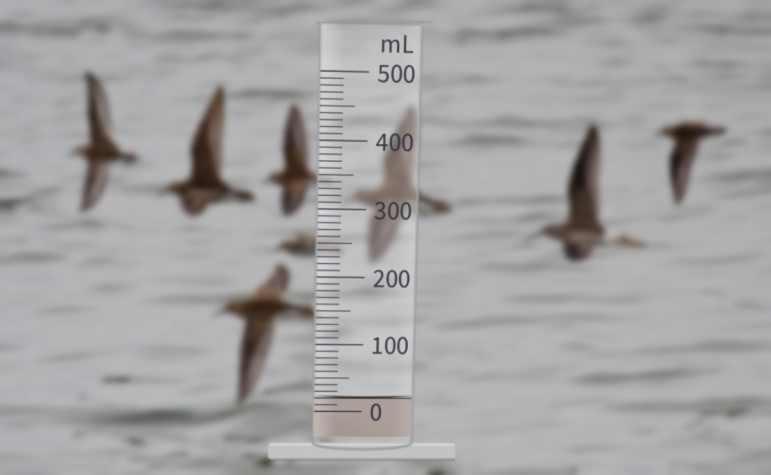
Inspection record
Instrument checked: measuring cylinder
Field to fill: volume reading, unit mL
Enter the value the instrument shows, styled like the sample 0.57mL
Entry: 20mL
